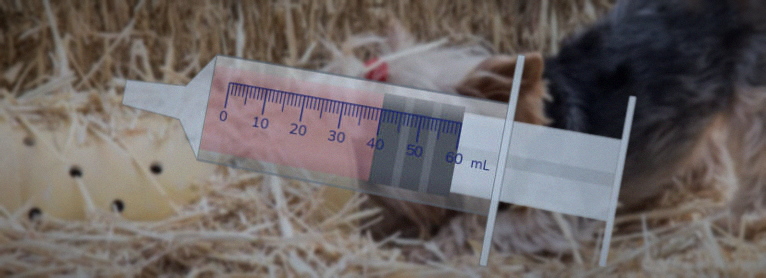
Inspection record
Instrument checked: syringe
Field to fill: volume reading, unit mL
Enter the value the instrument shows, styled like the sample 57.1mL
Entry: 40mL
